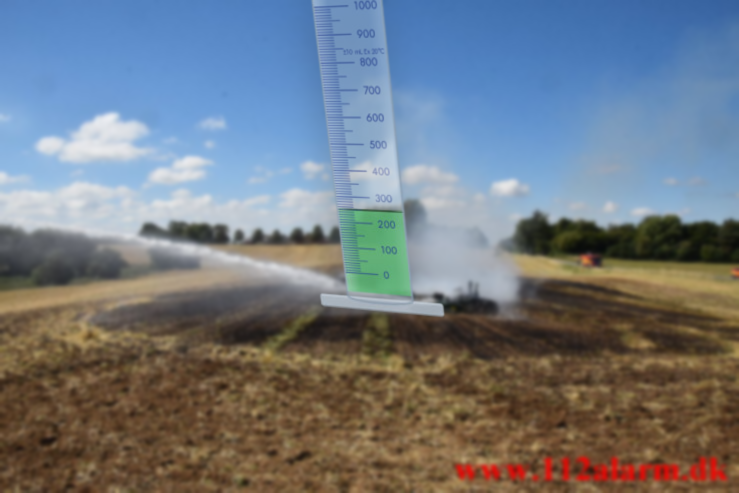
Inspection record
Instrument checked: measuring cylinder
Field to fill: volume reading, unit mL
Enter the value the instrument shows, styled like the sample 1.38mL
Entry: 250mL
